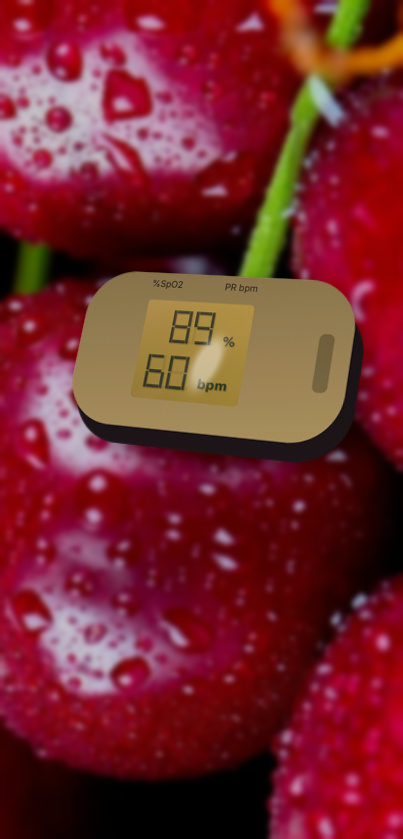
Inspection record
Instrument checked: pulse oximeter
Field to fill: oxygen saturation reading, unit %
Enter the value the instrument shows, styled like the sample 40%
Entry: 89%
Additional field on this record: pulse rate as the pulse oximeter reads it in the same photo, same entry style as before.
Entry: 60bpm
